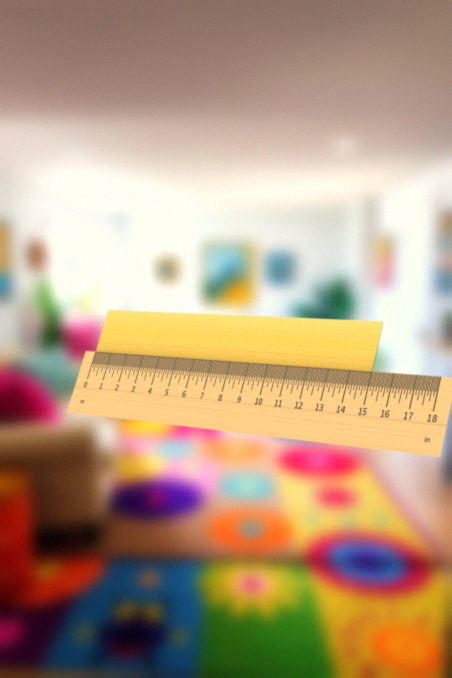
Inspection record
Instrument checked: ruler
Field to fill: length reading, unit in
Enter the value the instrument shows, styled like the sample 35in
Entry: 15in
